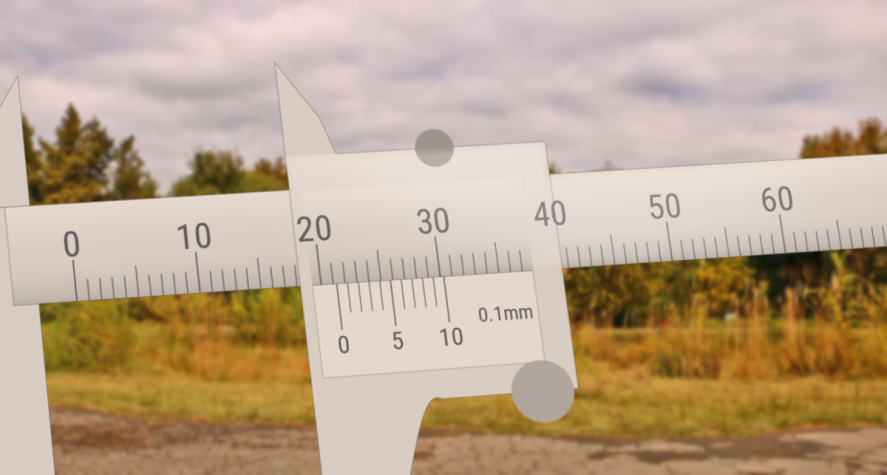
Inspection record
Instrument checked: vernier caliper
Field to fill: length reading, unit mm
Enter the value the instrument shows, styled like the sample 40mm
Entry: 21.3mm
